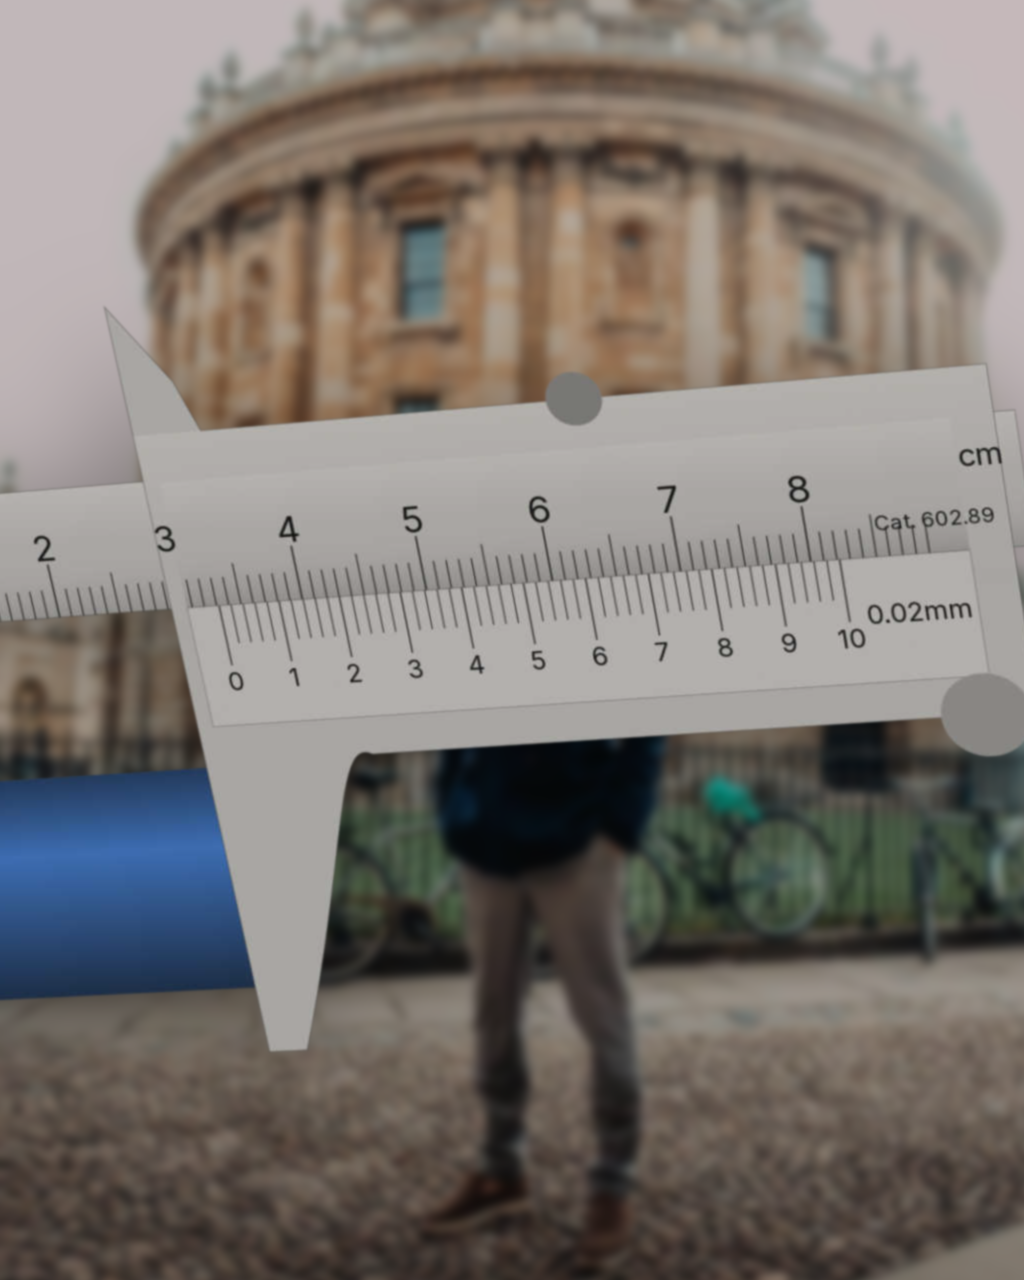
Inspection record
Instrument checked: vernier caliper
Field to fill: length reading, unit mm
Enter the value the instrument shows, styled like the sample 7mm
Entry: 33.2mm
